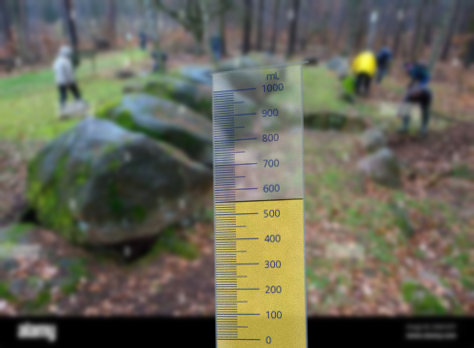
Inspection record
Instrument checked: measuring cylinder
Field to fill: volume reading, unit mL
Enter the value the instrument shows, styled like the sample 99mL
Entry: 550mL
